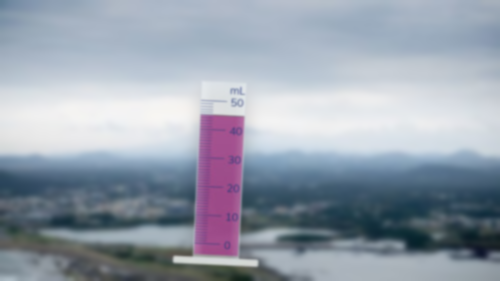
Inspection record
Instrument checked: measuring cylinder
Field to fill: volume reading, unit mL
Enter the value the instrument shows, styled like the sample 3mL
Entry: 45mL
